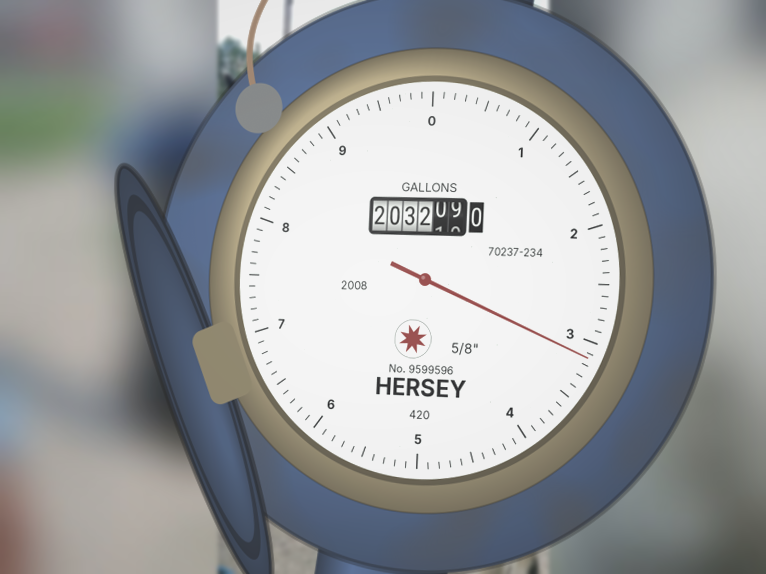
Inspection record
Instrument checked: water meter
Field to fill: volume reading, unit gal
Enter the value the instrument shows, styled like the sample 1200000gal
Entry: 2032093.1gal
